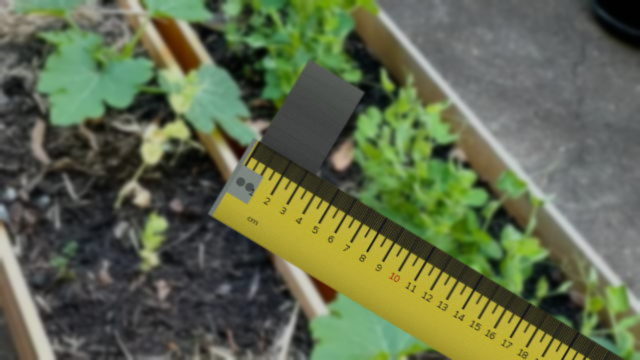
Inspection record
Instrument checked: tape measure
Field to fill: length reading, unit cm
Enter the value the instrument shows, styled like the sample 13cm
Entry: 3.5cm
